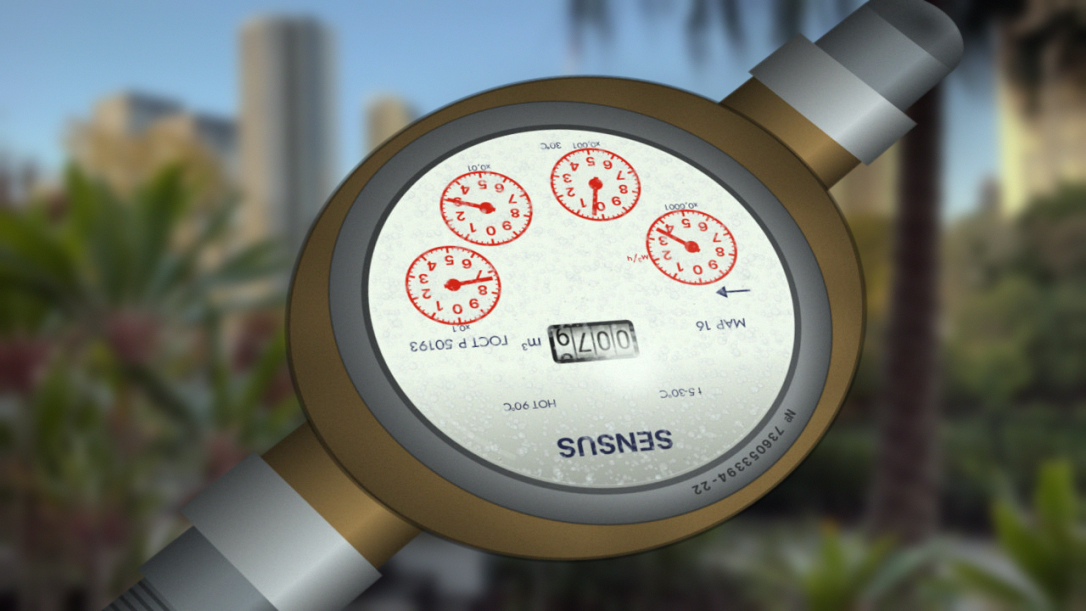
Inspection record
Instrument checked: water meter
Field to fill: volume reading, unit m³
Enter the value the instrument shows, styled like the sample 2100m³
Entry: 78.7303m³
